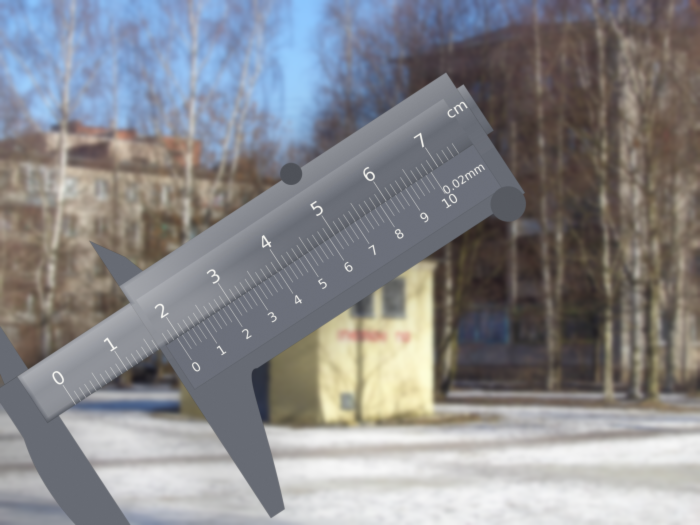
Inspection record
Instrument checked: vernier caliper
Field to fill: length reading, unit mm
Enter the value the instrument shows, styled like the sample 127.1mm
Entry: 19.6mm
